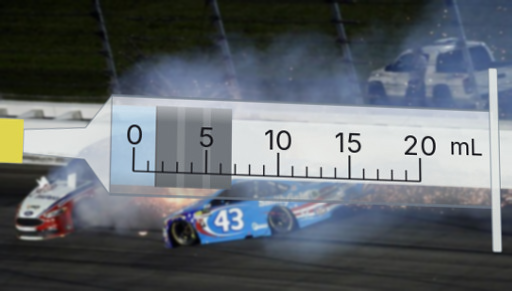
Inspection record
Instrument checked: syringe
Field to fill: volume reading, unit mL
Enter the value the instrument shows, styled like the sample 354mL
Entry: 1.5mL
